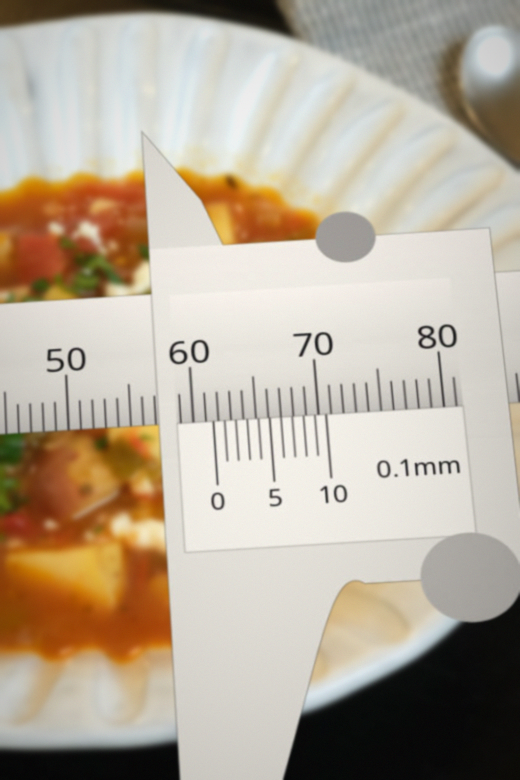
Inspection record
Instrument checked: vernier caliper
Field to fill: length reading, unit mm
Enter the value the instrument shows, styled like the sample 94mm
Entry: 61.6mm
